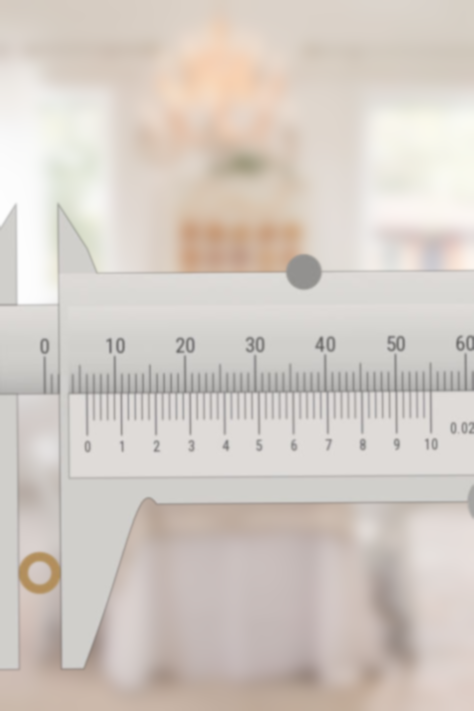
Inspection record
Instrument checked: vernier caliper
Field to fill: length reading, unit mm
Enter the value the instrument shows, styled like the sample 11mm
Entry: 6.0mm
